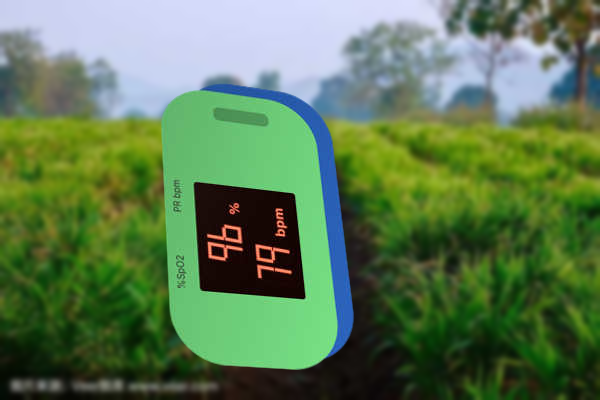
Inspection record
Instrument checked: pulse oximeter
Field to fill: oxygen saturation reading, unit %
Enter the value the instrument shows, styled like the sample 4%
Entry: 96%
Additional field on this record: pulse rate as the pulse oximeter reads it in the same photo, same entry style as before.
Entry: 79bpm
